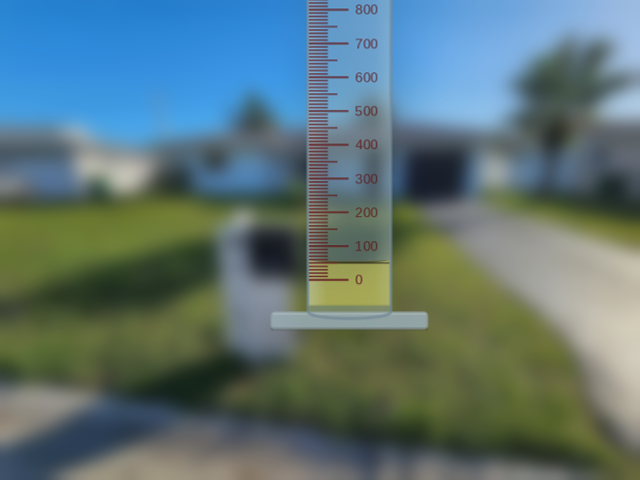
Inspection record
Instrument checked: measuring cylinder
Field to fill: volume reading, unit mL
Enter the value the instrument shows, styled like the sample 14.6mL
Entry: 50mL
